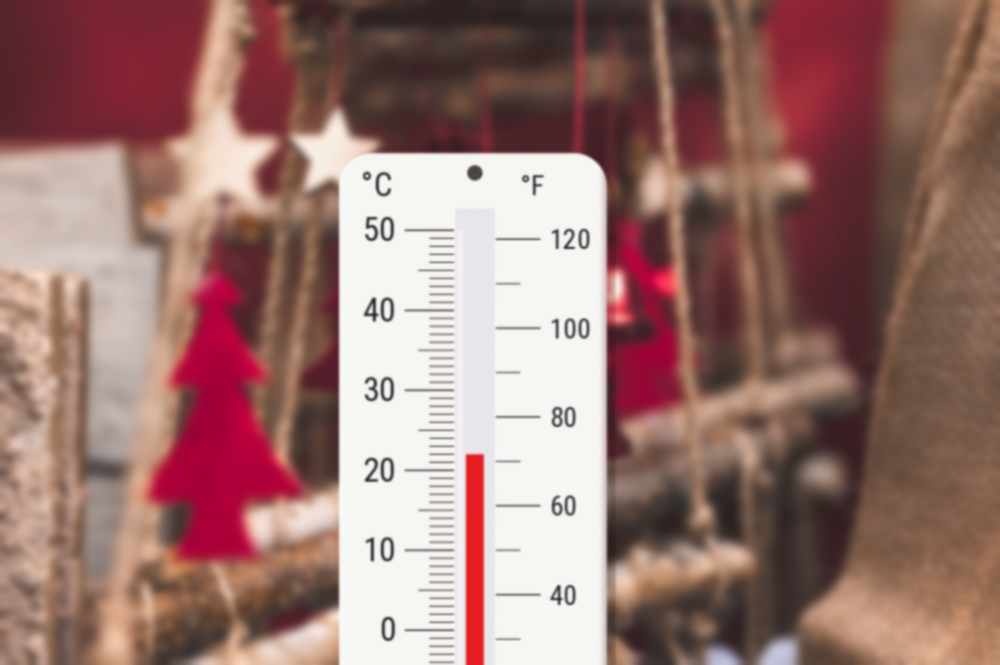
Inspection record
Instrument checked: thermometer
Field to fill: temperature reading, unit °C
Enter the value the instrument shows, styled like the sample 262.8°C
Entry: 22°C
